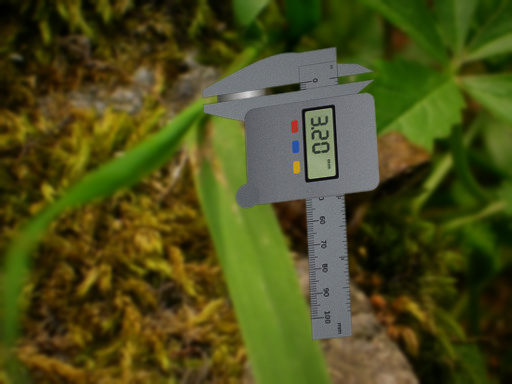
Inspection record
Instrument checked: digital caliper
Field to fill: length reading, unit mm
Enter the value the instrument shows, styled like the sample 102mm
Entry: 3.20mm
